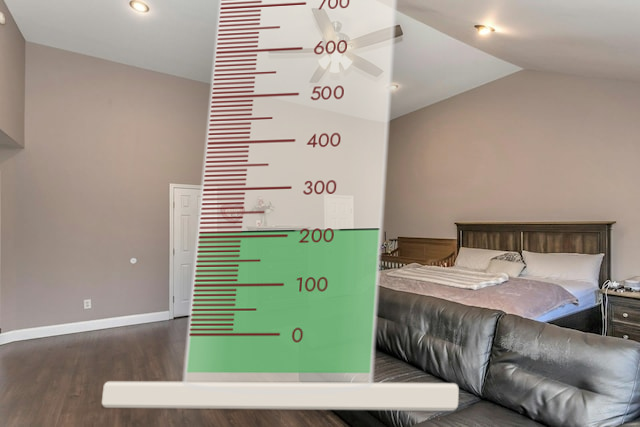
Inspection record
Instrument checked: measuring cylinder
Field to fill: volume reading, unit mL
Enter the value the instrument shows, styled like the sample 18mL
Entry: 210mL
